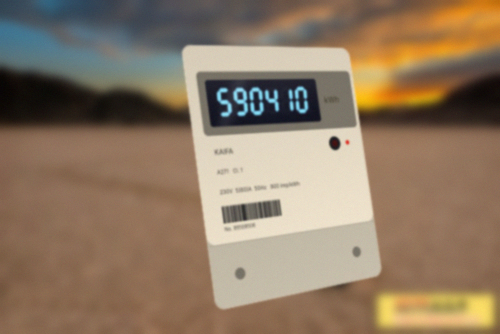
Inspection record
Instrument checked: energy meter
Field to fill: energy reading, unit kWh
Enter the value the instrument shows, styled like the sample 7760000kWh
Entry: 590410kWh
